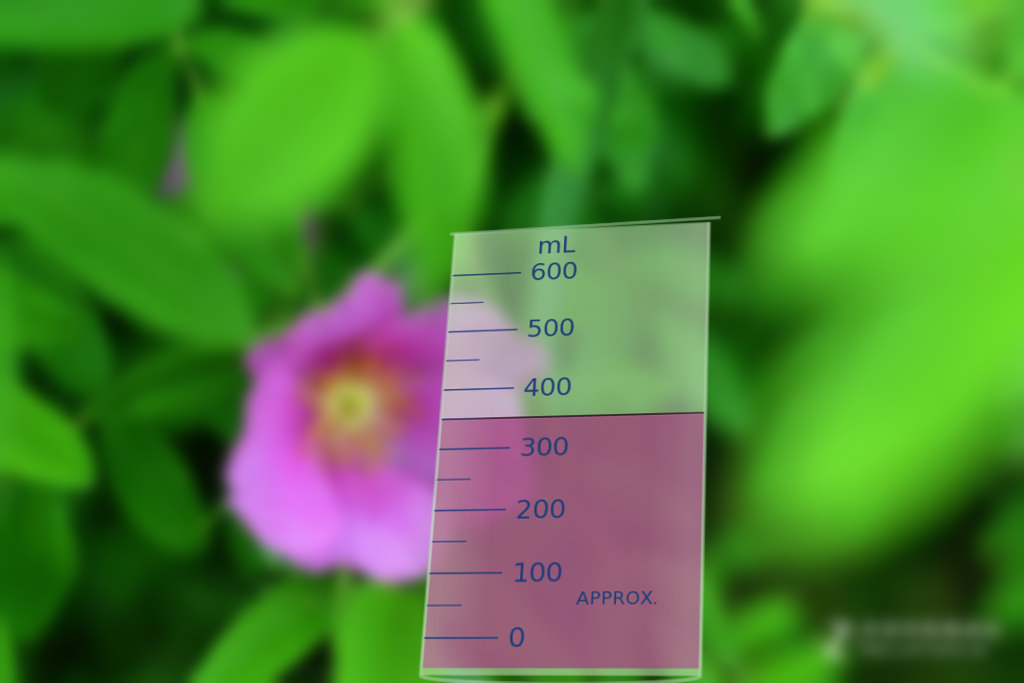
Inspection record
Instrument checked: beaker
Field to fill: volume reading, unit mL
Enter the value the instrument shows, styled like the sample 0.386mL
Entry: 350mL
